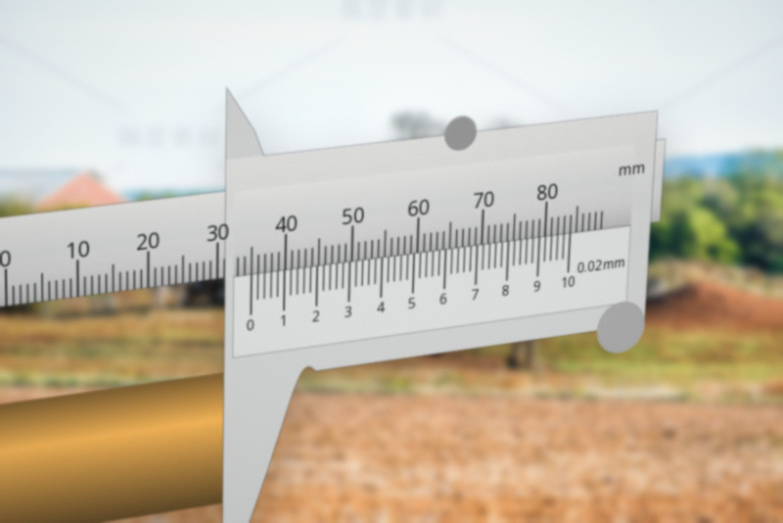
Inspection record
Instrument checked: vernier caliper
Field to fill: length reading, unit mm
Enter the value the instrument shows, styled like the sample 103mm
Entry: 35.0mm
